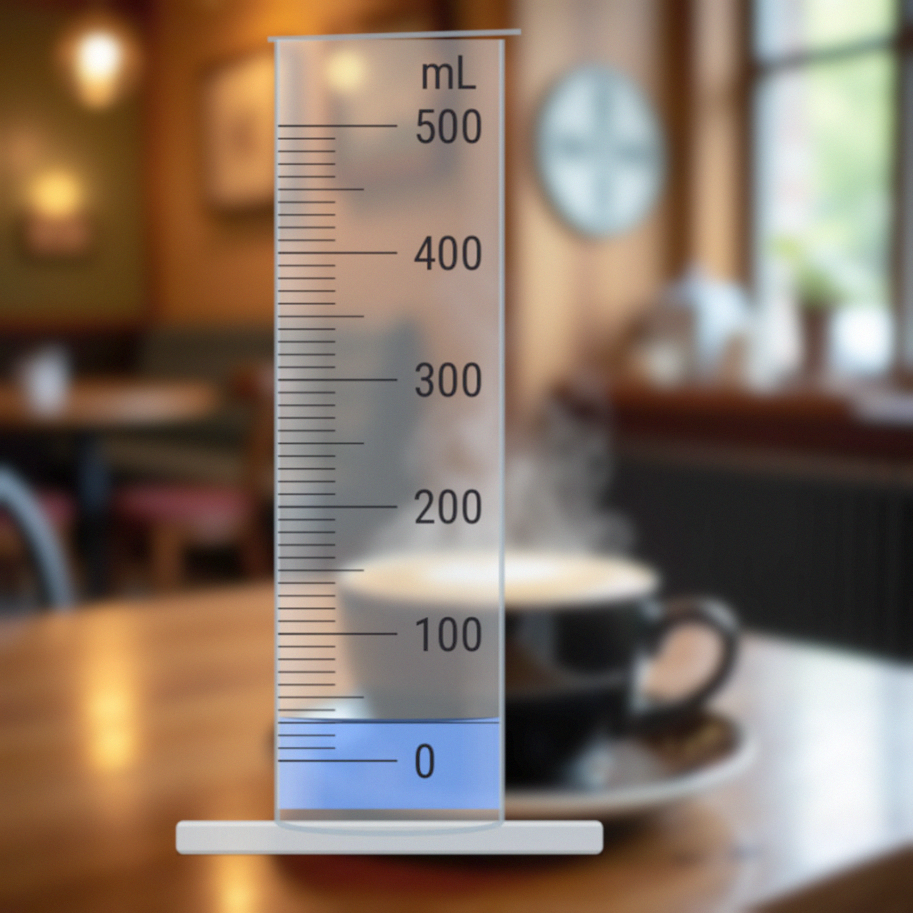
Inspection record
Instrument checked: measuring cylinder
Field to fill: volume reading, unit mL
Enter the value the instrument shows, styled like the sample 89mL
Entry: 30mL
